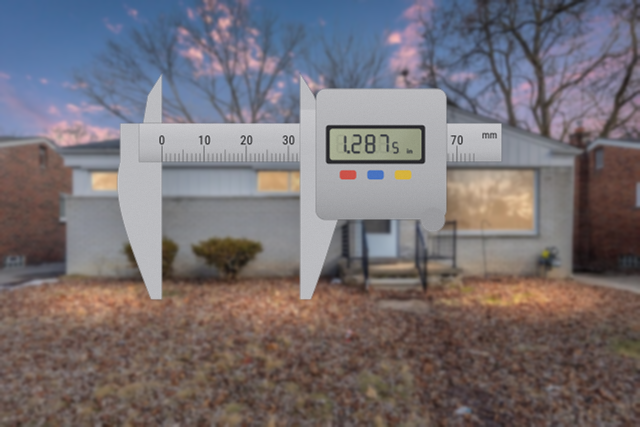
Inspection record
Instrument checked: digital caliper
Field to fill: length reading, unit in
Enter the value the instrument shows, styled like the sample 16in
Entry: 1.2875in
